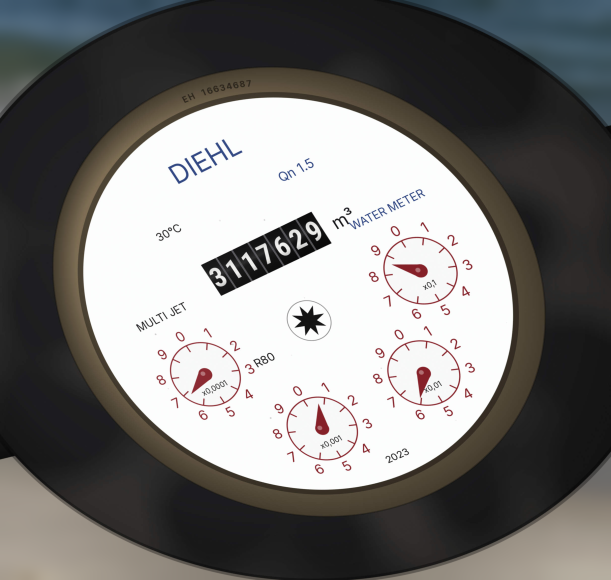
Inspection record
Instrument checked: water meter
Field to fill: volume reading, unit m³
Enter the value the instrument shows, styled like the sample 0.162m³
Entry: 3117629.8606m³
